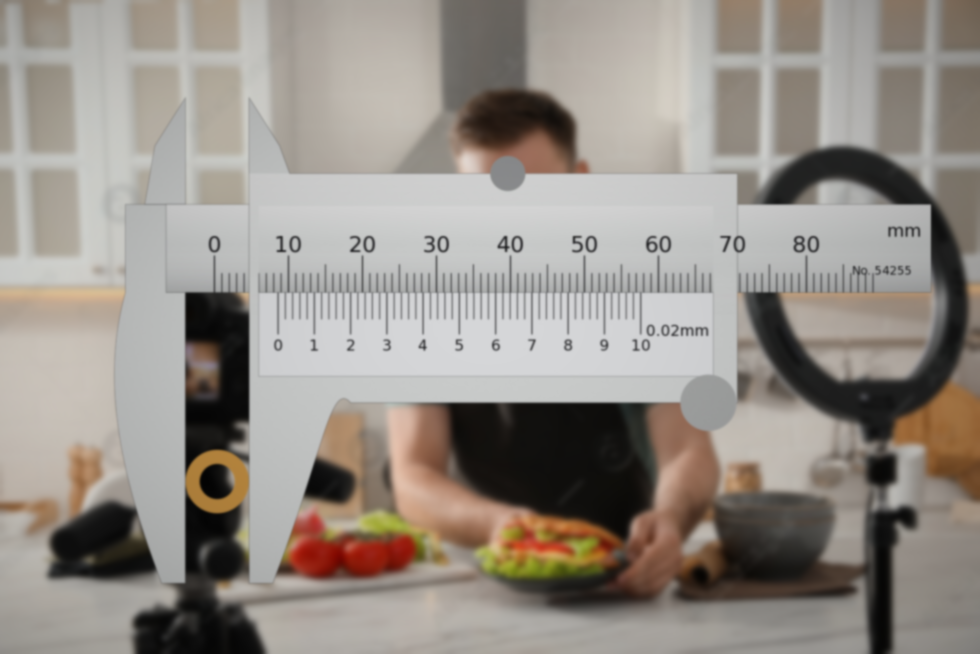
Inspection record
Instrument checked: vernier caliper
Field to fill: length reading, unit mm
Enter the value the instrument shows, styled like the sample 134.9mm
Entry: 8.6mm
